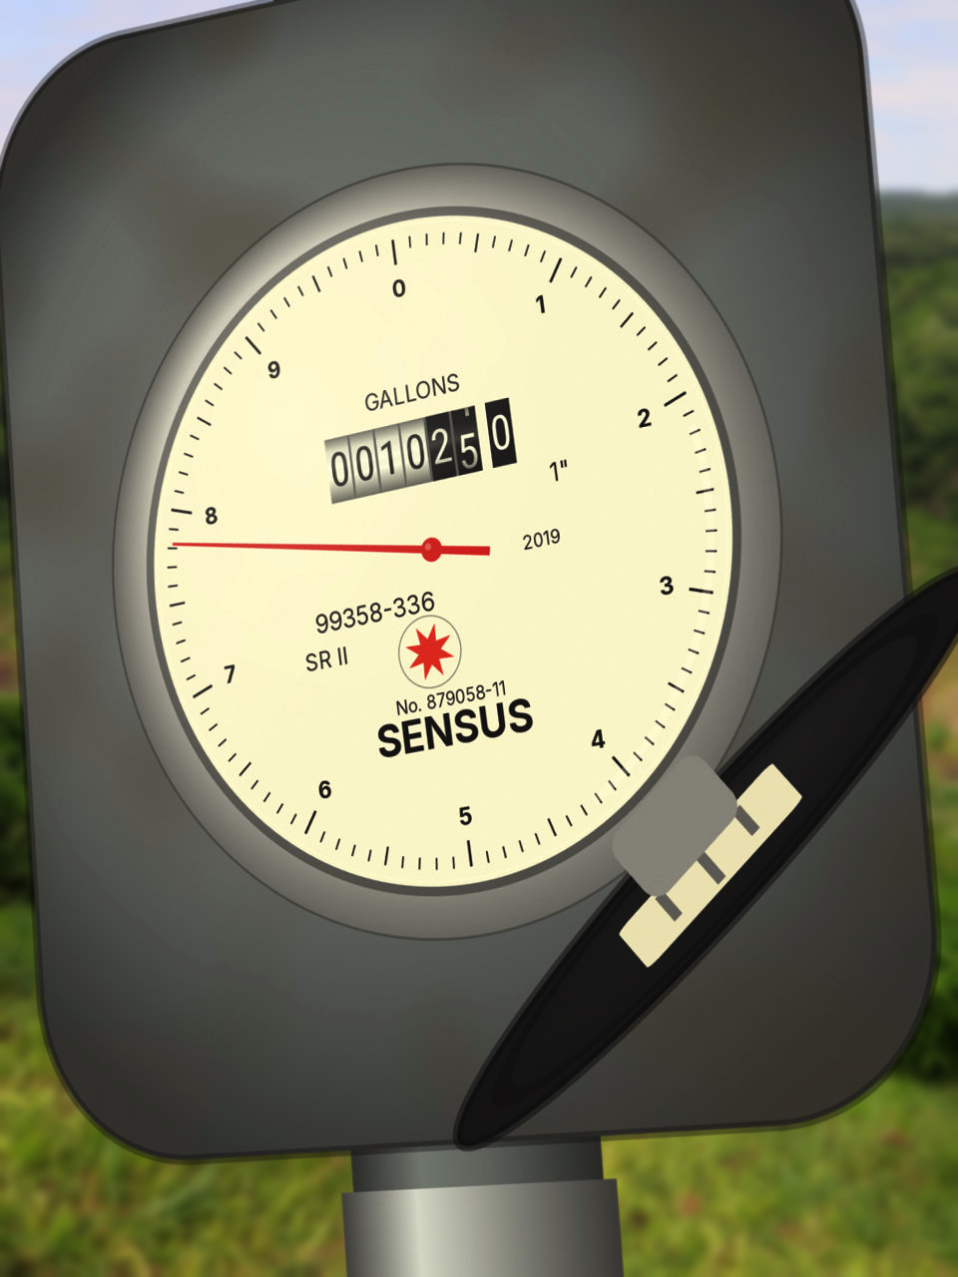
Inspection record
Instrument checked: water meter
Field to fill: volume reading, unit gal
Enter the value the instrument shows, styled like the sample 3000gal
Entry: 10247.8gal
